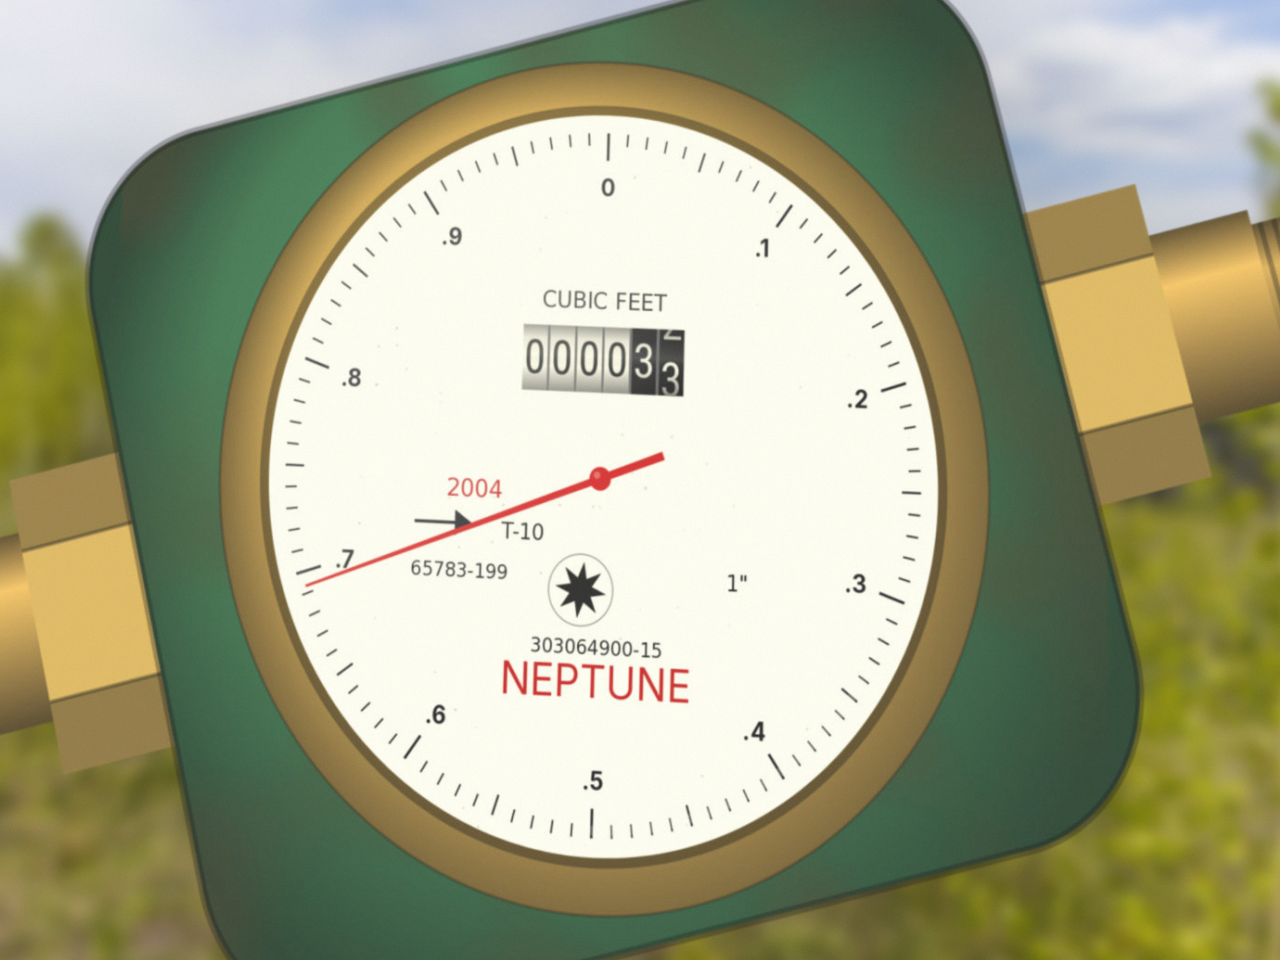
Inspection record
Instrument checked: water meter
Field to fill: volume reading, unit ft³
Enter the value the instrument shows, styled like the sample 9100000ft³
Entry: 32.69ft³
